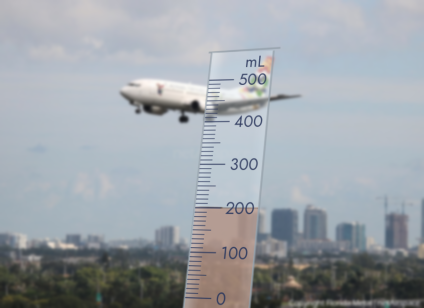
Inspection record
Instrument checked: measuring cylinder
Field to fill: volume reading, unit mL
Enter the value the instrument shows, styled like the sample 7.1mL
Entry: 200mL
